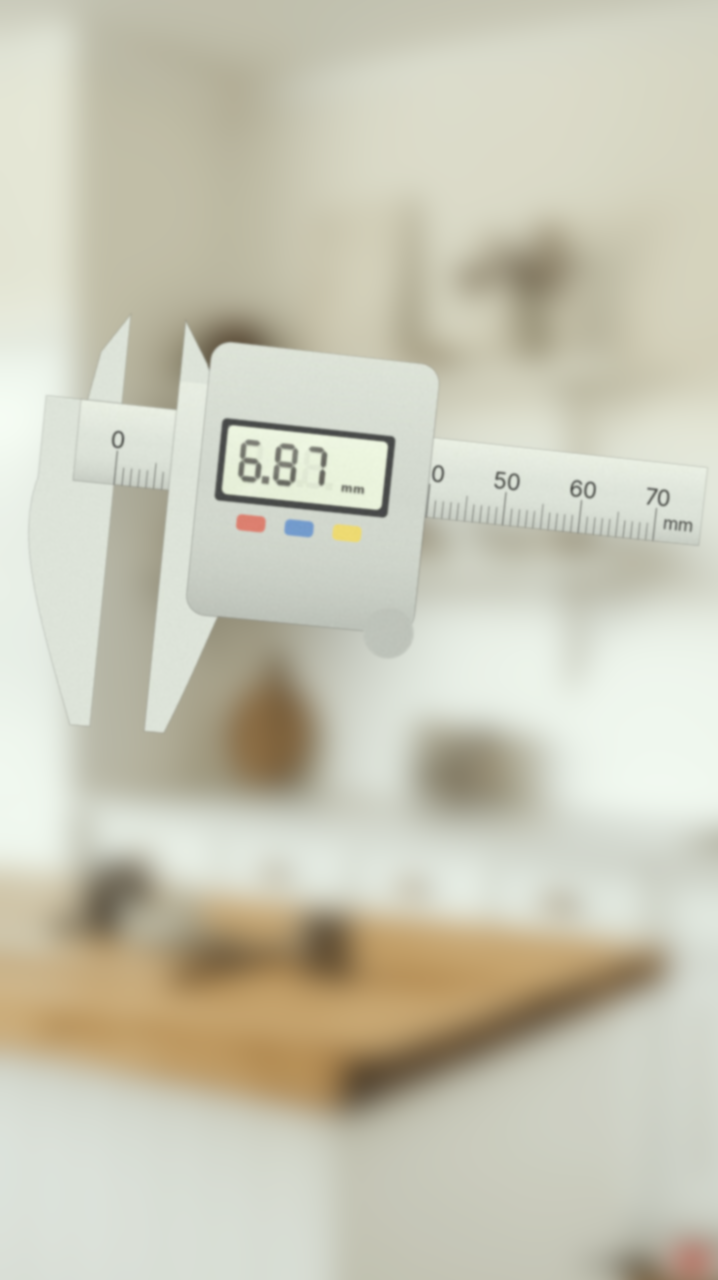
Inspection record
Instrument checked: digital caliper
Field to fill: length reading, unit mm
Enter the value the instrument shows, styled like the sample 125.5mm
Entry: 6.87mm
